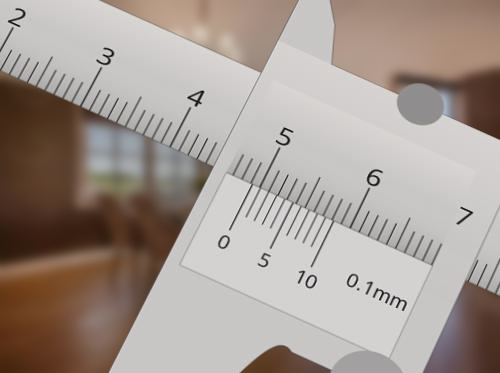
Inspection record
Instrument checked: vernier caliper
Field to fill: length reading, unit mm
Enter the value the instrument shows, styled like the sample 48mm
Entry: 49.2mm
